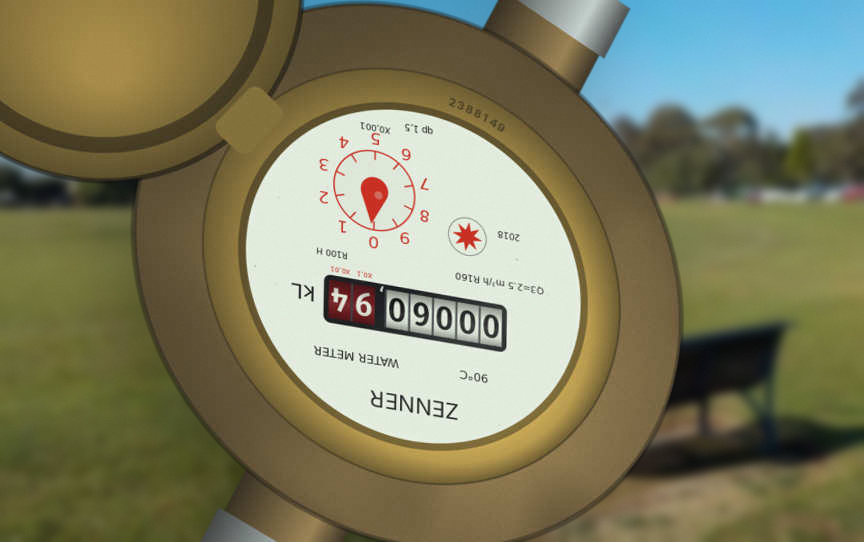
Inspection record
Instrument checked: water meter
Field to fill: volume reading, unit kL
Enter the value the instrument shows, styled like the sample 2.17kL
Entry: 60.940kL
